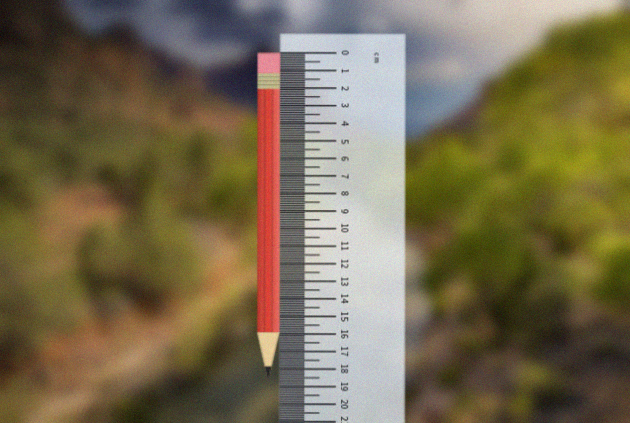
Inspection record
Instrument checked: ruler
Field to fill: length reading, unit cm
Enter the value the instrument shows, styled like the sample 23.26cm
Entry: 18.5cm
